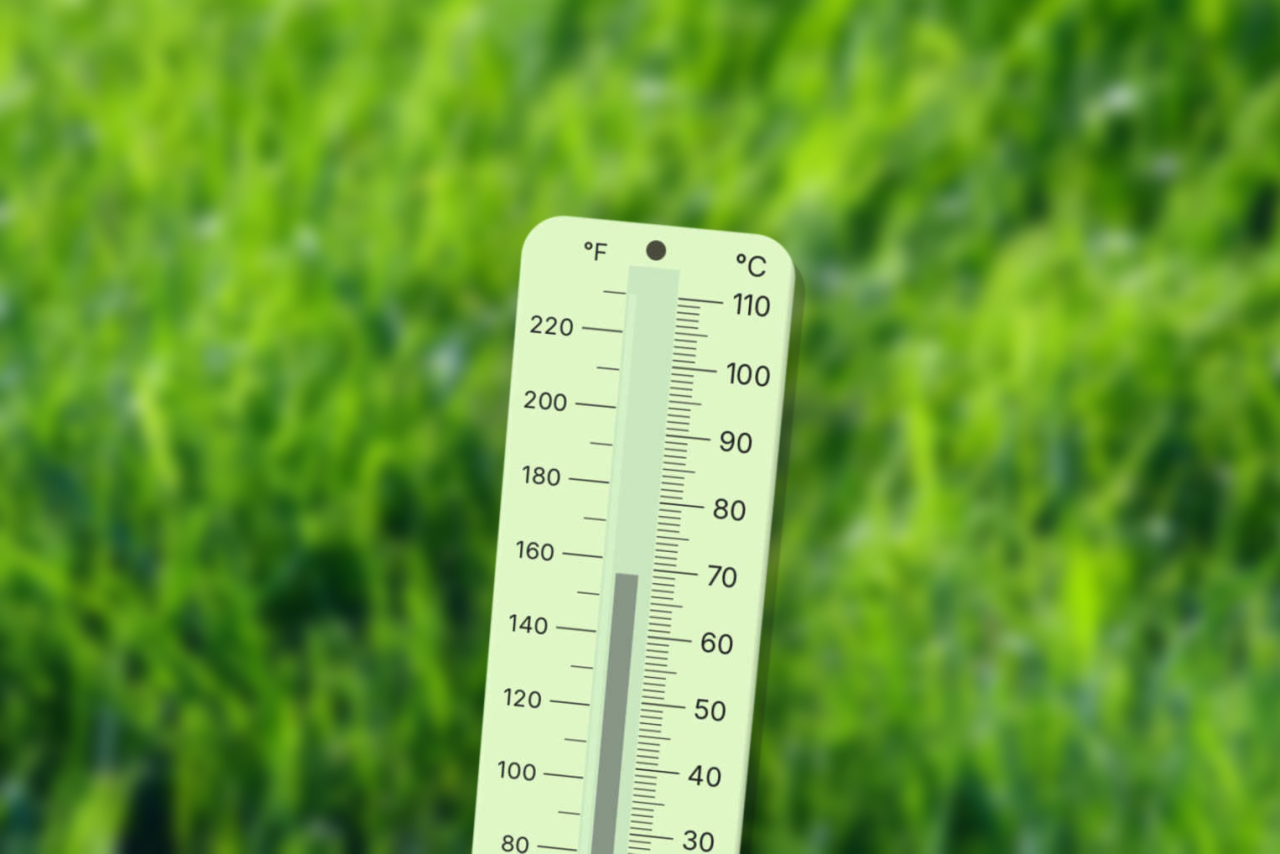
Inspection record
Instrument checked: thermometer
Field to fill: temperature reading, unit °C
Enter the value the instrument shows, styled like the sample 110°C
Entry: 69°C
